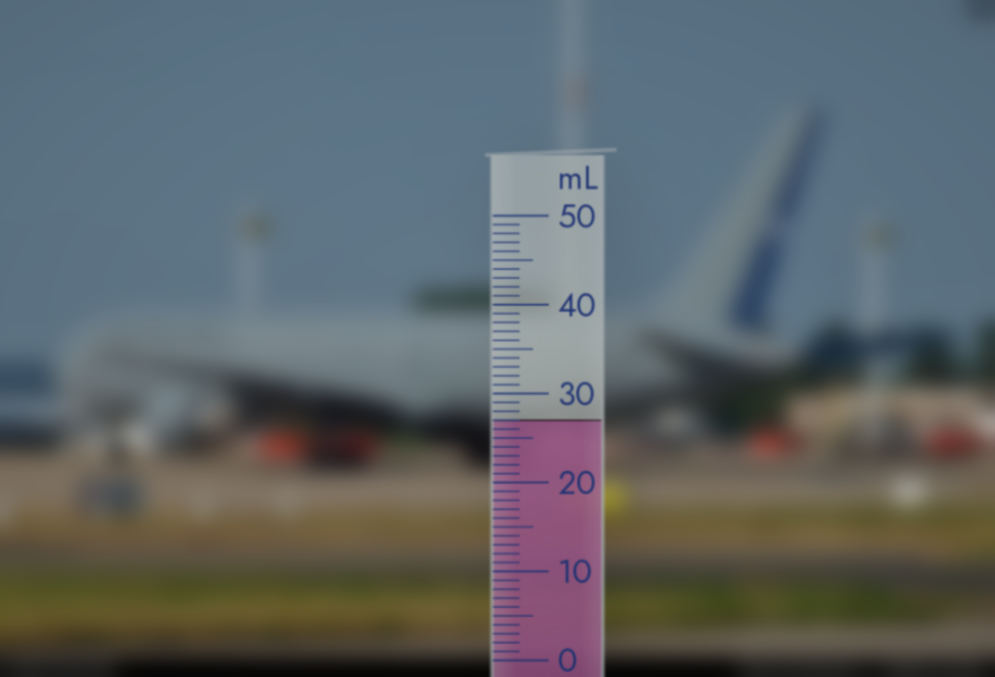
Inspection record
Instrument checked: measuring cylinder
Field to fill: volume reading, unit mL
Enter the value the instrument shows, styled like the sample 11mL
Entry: 27mL
